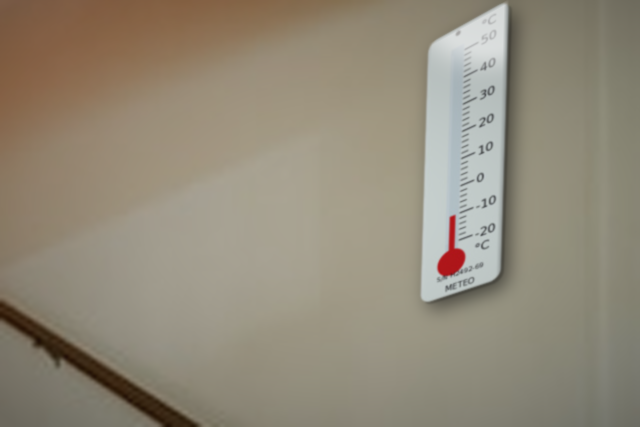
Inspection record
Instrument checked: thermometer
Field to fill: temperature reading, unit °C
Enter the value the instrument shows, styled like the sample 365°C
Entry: -10°C
